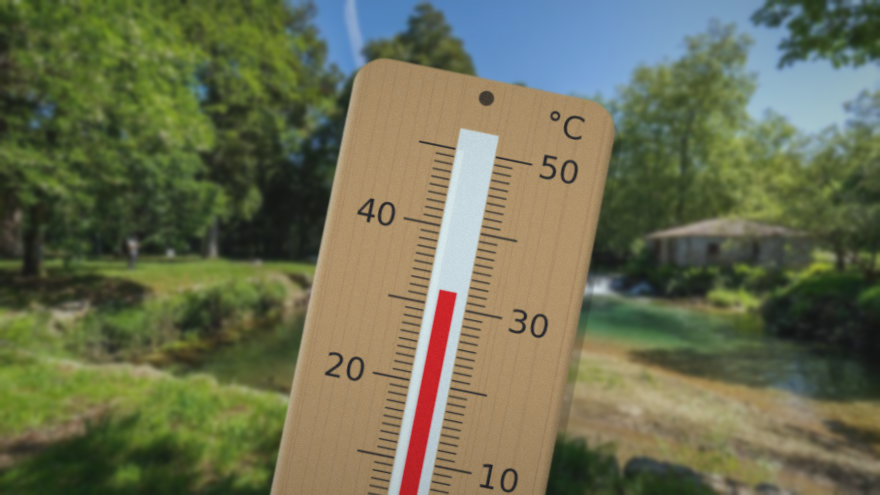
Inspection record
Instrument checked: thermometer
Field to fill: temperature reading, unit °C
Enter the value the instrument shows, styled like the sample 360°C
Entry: 32°C
